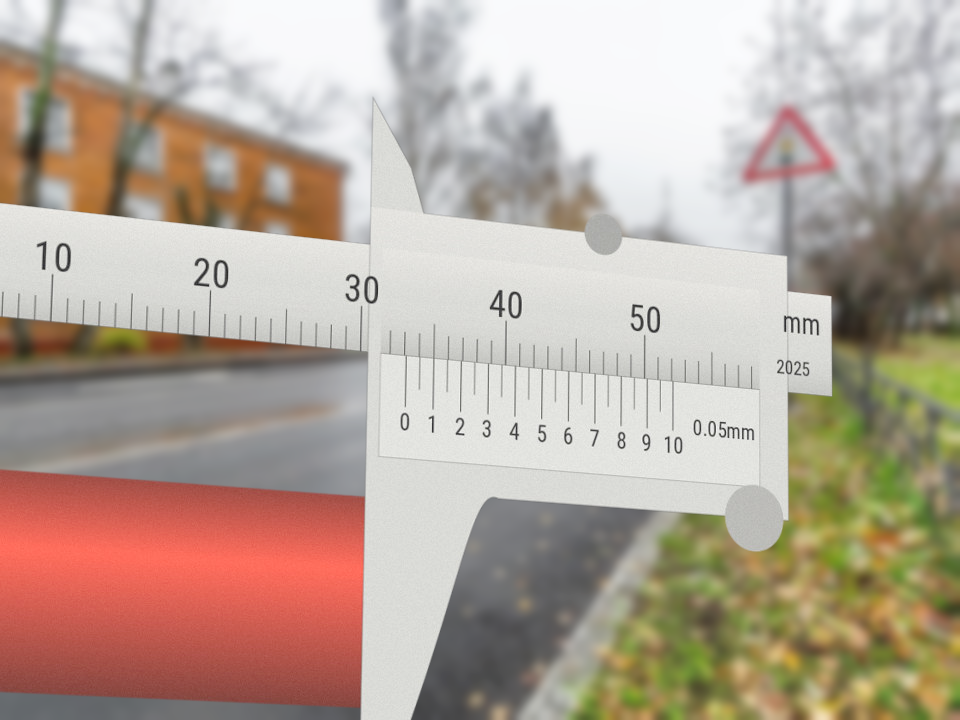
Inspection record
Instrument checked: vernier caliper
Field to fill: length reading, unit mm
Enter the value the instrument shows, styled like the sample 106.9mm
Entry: 33.1mm
